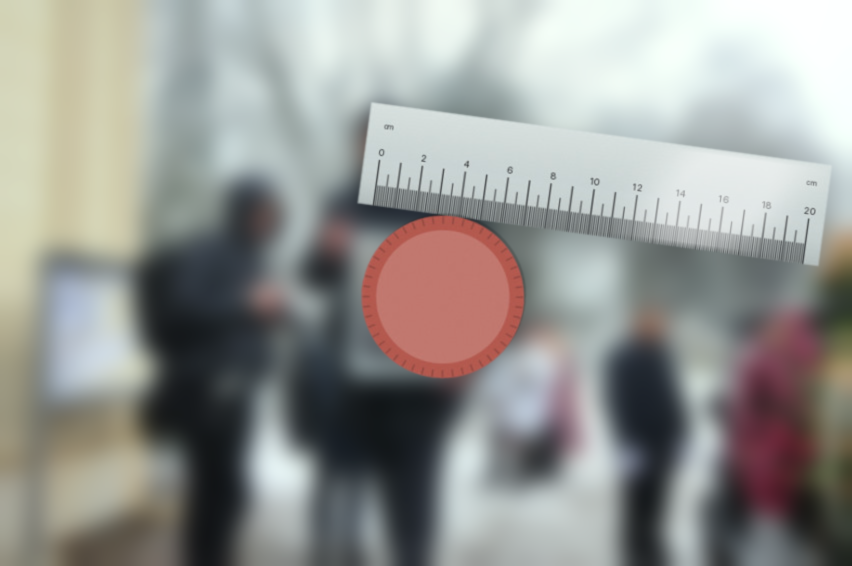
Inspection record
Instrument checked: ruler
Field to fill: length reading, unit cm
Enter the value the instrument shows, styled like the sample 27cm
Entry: 7.5cm
